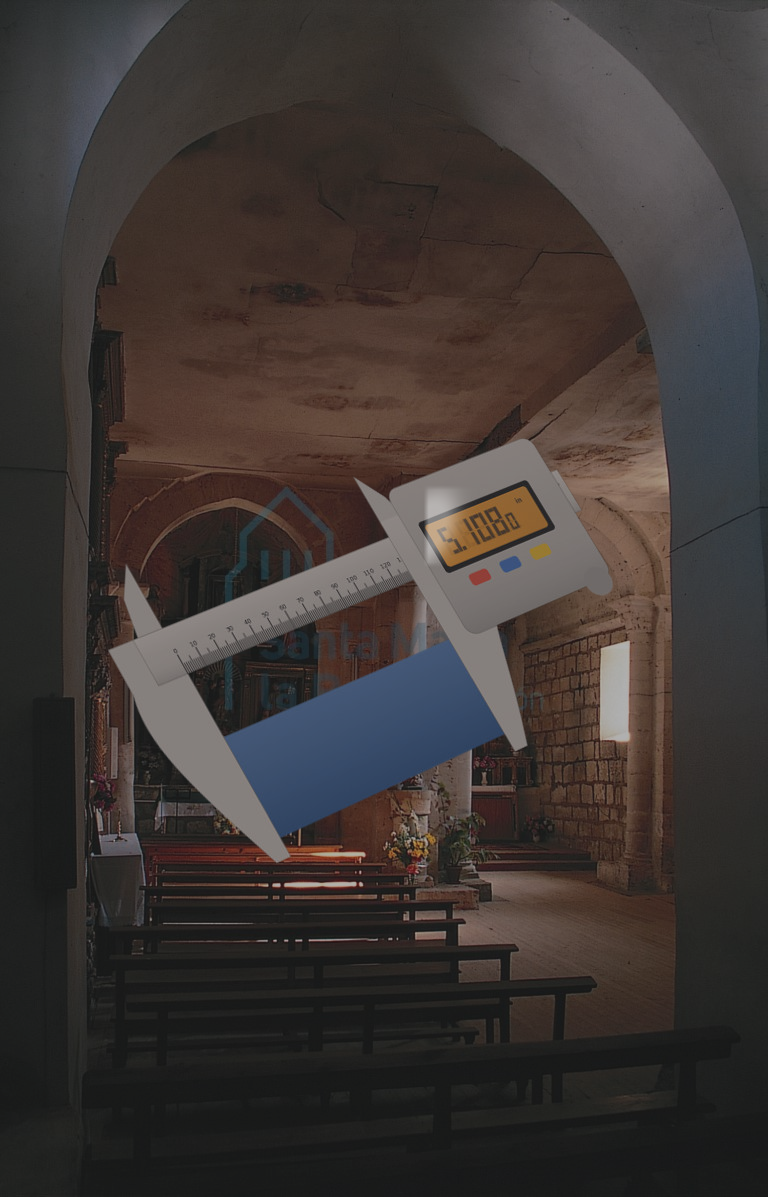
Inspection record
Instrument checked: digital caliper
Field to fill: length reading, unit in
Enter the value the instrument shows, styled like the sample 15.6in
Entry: 5.1080in
